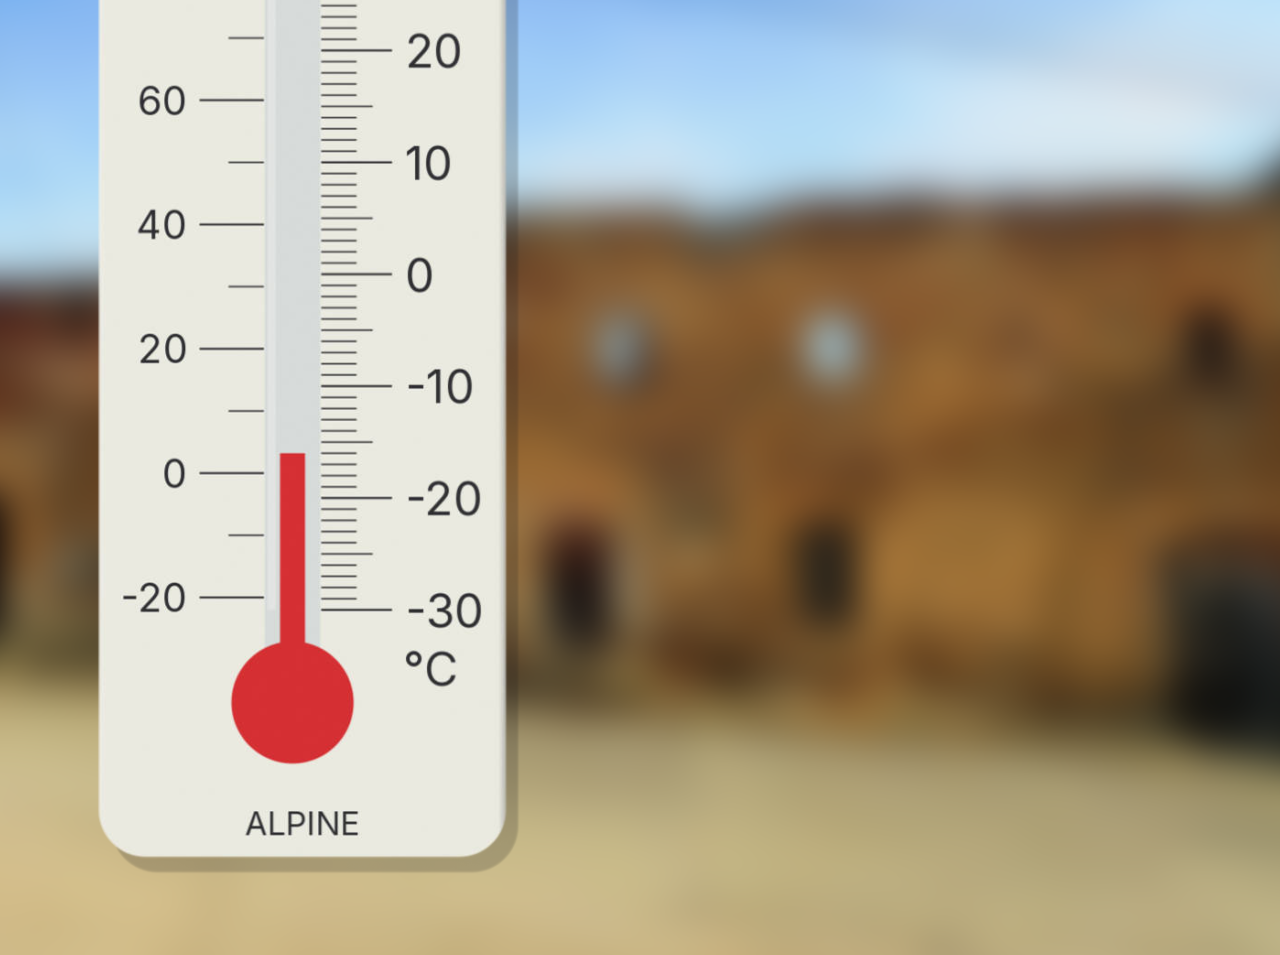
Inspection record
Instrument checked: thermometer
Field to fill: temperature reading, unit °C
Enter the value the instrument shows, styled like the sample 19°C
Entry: -16°C
